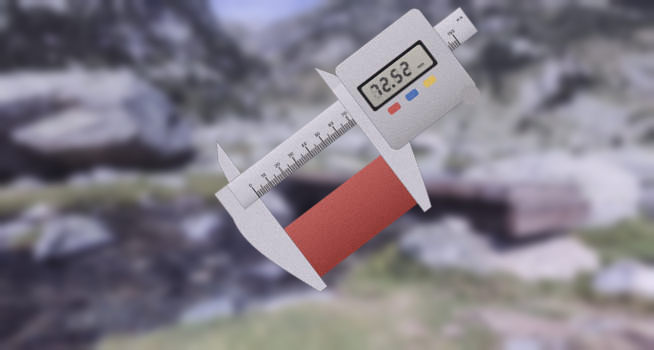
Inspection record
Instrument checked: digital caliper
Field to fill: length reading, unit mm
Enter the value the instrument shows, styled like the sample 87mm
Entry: 72.52mm
